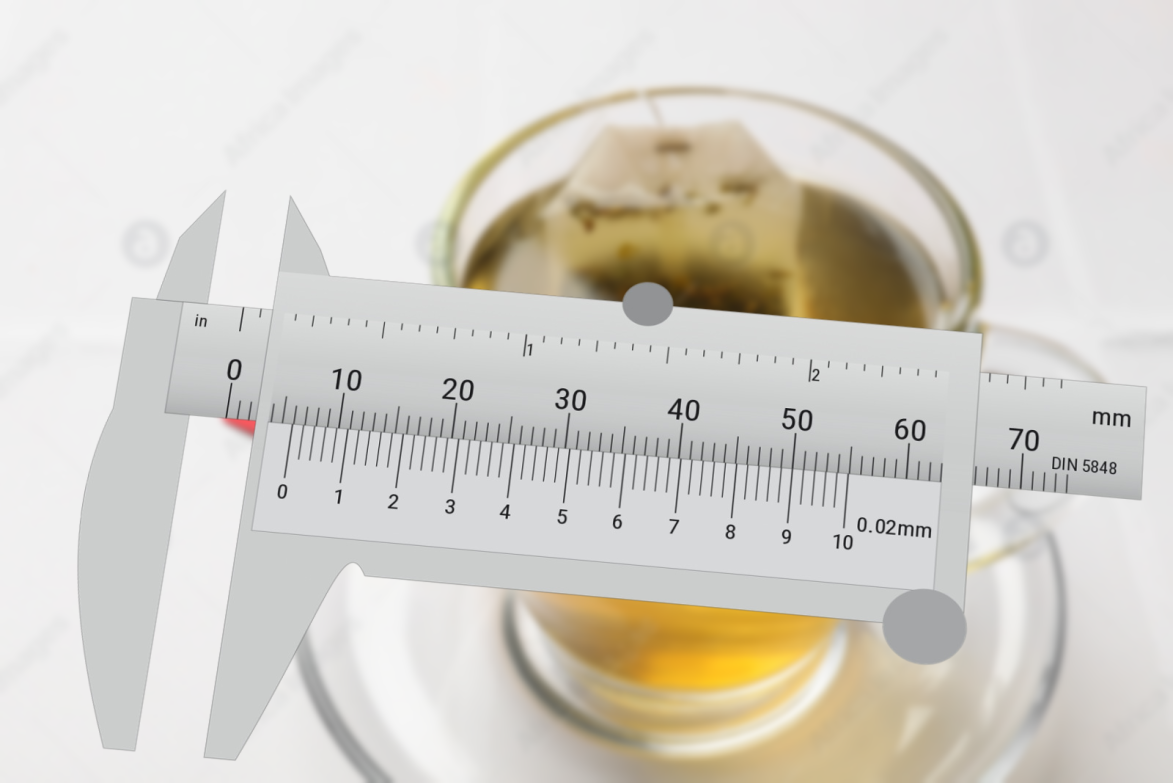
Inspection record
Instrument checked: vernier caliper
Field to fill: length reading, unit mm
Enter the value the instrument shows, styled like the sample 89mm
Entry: 5.9mm
